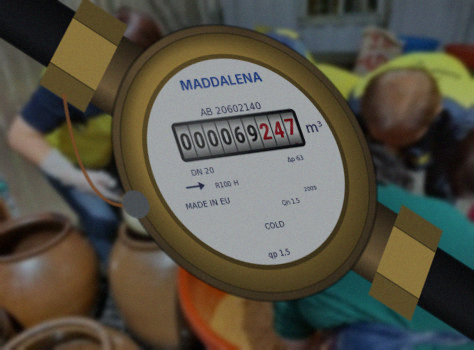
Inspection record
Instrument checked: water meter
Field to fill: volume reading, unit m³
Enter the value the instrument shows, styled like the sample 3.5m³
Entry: 69.247m³
